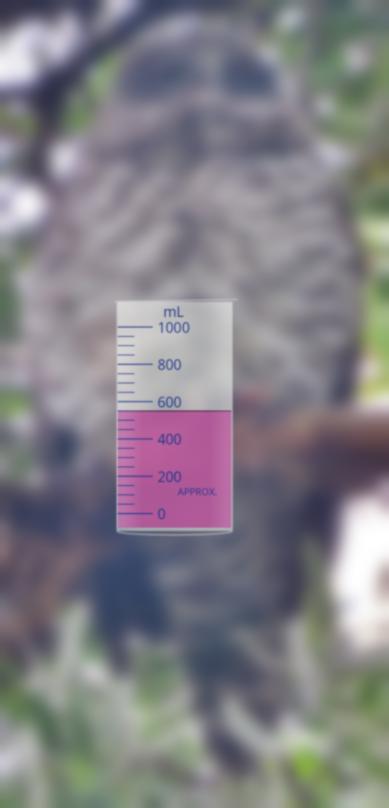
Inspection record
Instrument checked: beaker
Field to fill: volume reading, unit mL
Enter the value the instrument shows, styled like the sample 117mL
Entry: 550mL
